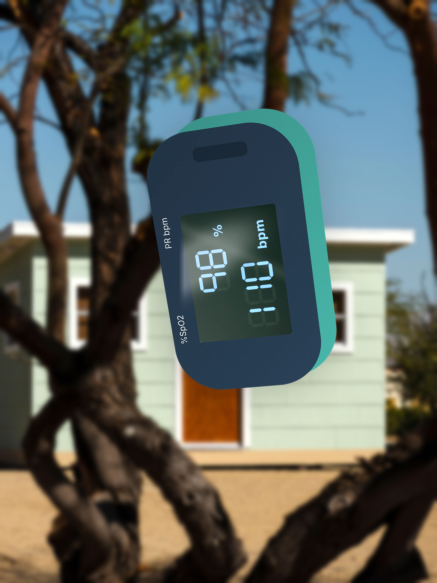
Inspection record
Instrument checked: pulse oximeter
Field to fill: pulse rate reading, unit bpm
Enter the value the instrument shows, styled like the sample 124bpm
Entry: 110bpm
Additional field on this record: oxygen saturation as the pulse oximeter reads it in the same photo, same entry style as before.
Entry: 98%
